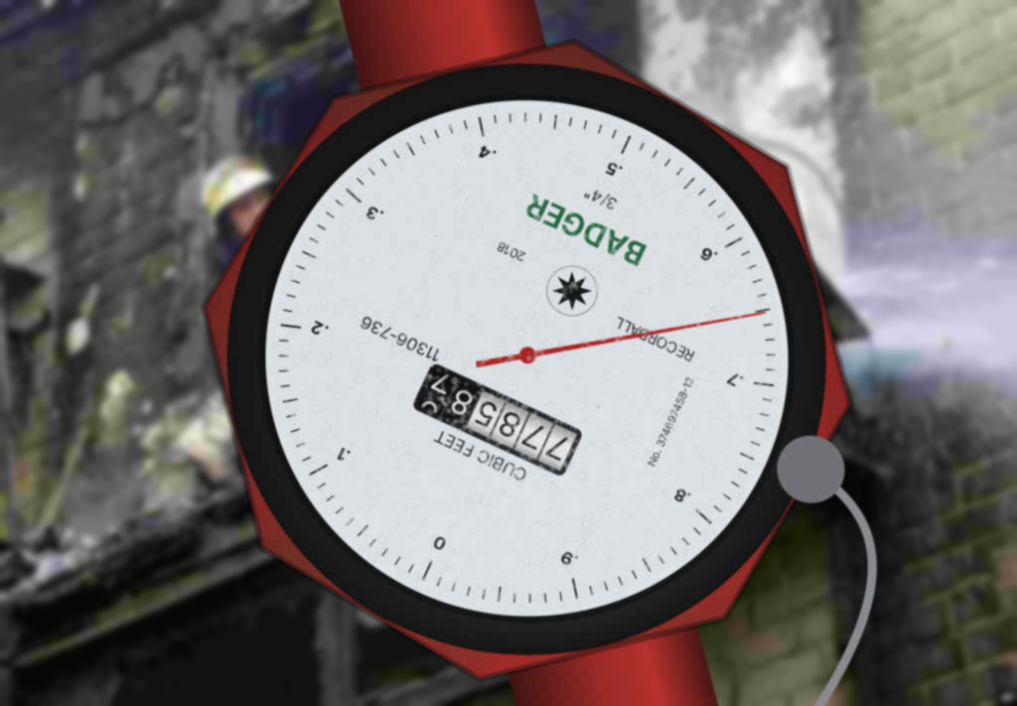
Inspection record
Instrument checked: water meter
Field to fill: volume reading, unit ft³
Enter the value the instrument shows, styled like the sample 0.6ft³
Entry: 778586.65ft³
